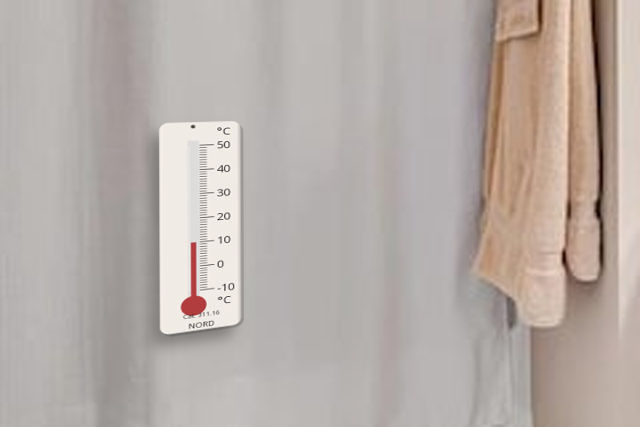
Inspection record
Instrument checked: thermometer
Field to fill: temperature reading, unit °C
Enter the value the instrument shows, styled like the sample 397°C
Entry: 10°C
